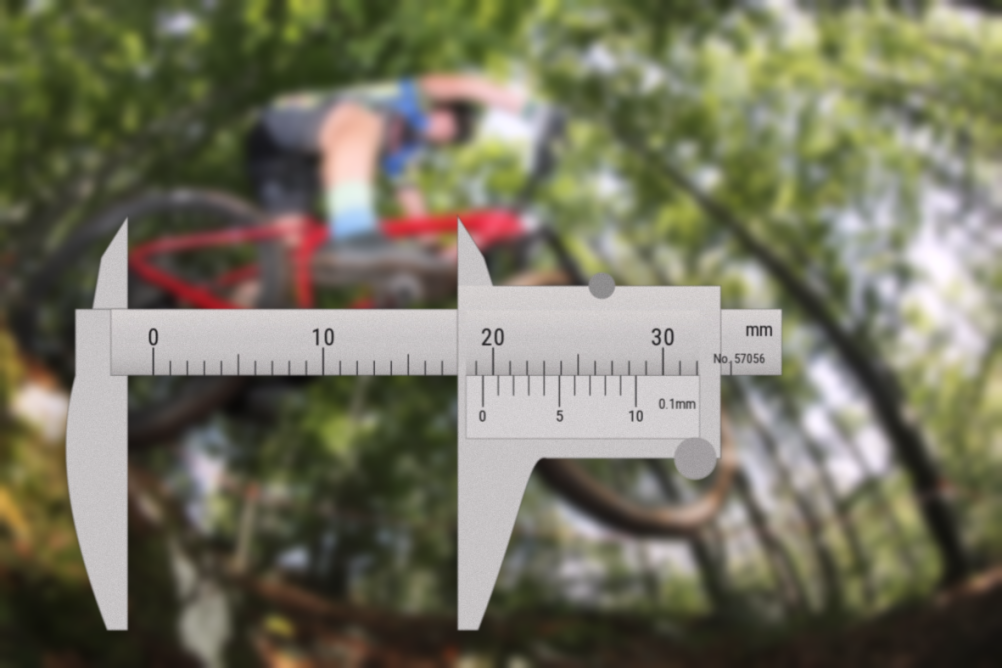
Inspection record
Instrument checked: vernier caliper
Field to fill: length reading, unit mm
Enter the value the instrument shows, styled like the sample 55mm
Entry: 19.4mm
